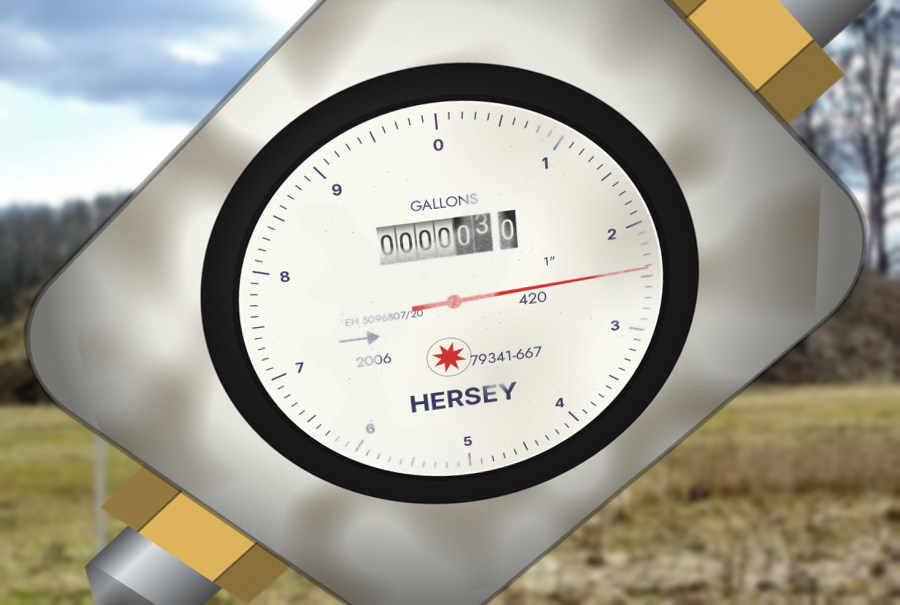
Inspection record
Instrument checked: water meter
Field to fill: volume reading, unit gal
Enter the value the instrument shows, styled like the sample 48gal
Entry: 32.4gal
